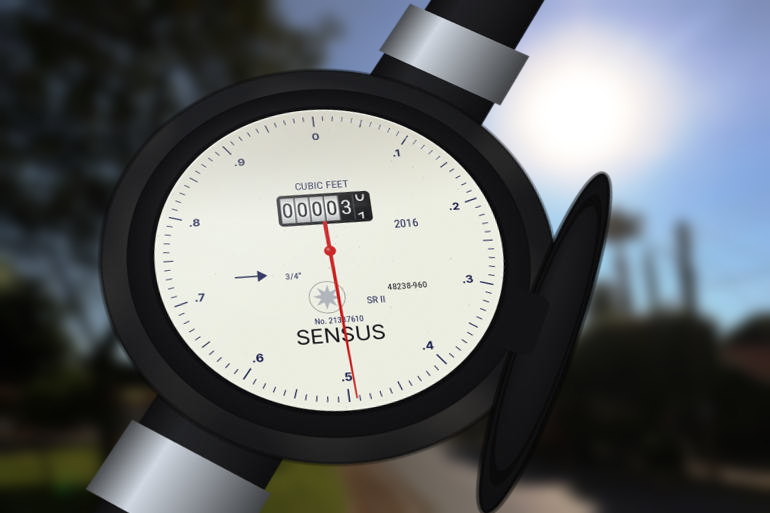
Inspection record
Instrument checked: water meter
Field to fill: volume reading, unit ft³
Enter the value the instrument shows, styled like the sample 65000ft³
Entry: 30.49ft³
